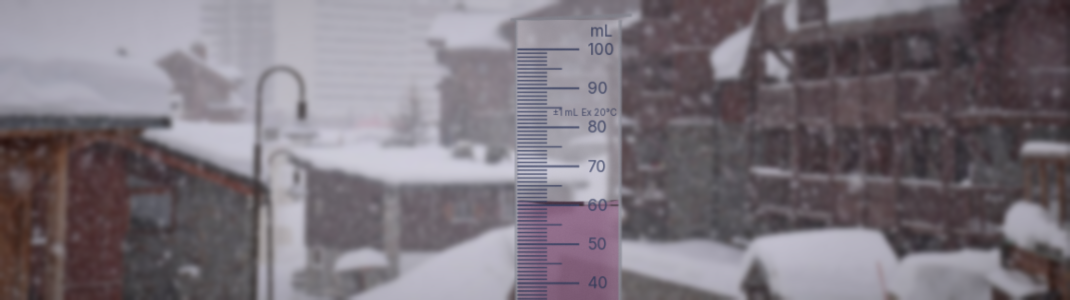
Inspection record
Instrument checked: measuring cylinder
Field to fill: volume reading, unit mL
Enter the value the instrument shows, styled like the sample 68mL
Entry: 60mL
